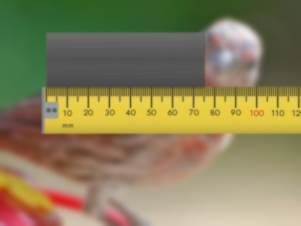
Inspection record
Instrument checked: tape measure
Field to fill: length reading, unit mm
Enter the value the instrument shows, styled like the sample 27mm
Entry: 75mm
